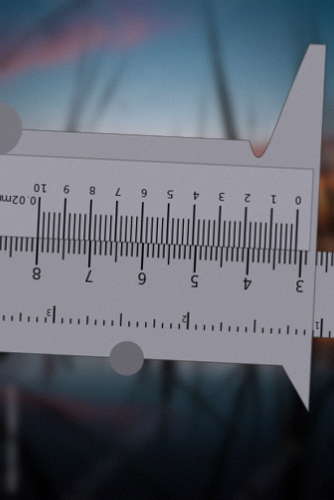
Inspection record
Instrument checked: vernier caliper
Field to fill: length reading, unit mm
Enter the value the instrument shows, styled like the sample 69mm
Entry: 31.0mm
